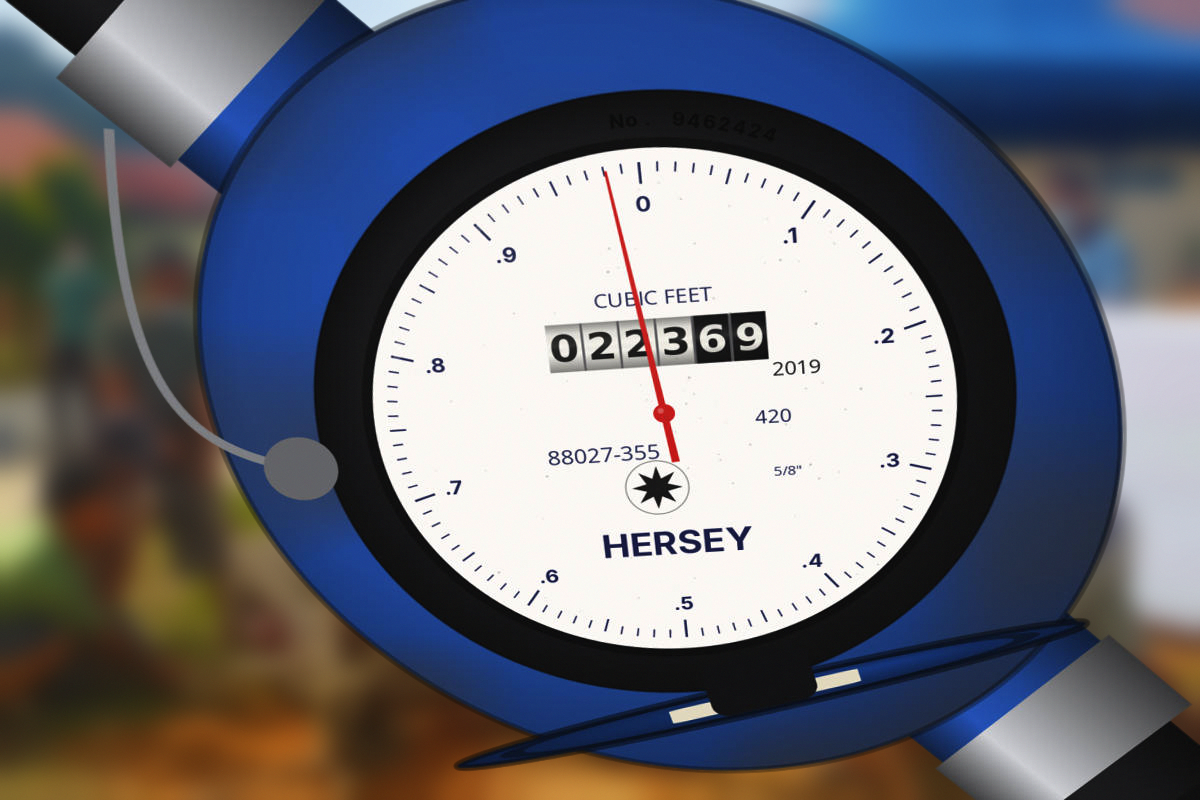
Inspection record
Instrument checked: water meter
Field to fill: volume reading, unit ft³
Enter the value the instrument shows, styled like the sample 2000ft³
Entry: 22368.98ft³
